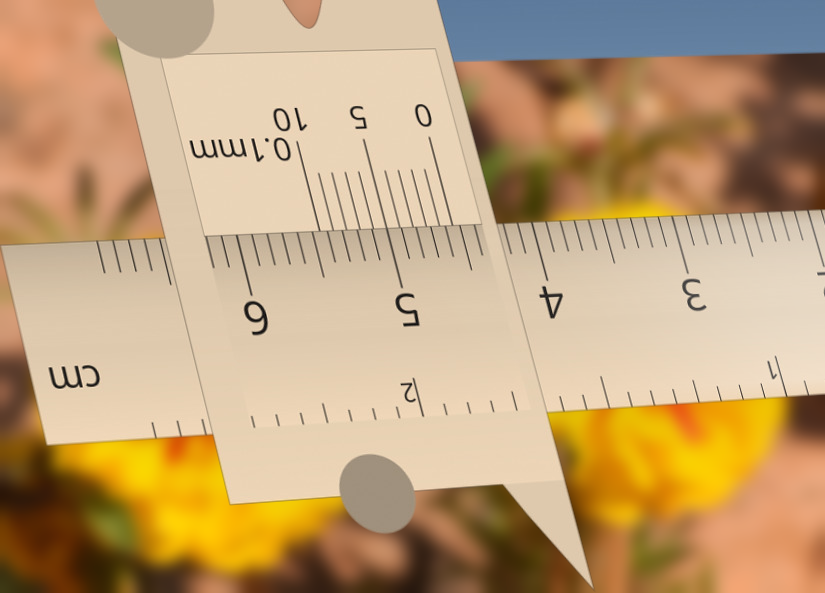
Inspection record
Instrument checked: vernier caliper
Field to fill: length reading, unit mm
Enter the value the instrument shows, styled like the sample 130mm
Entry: 45.5mm
